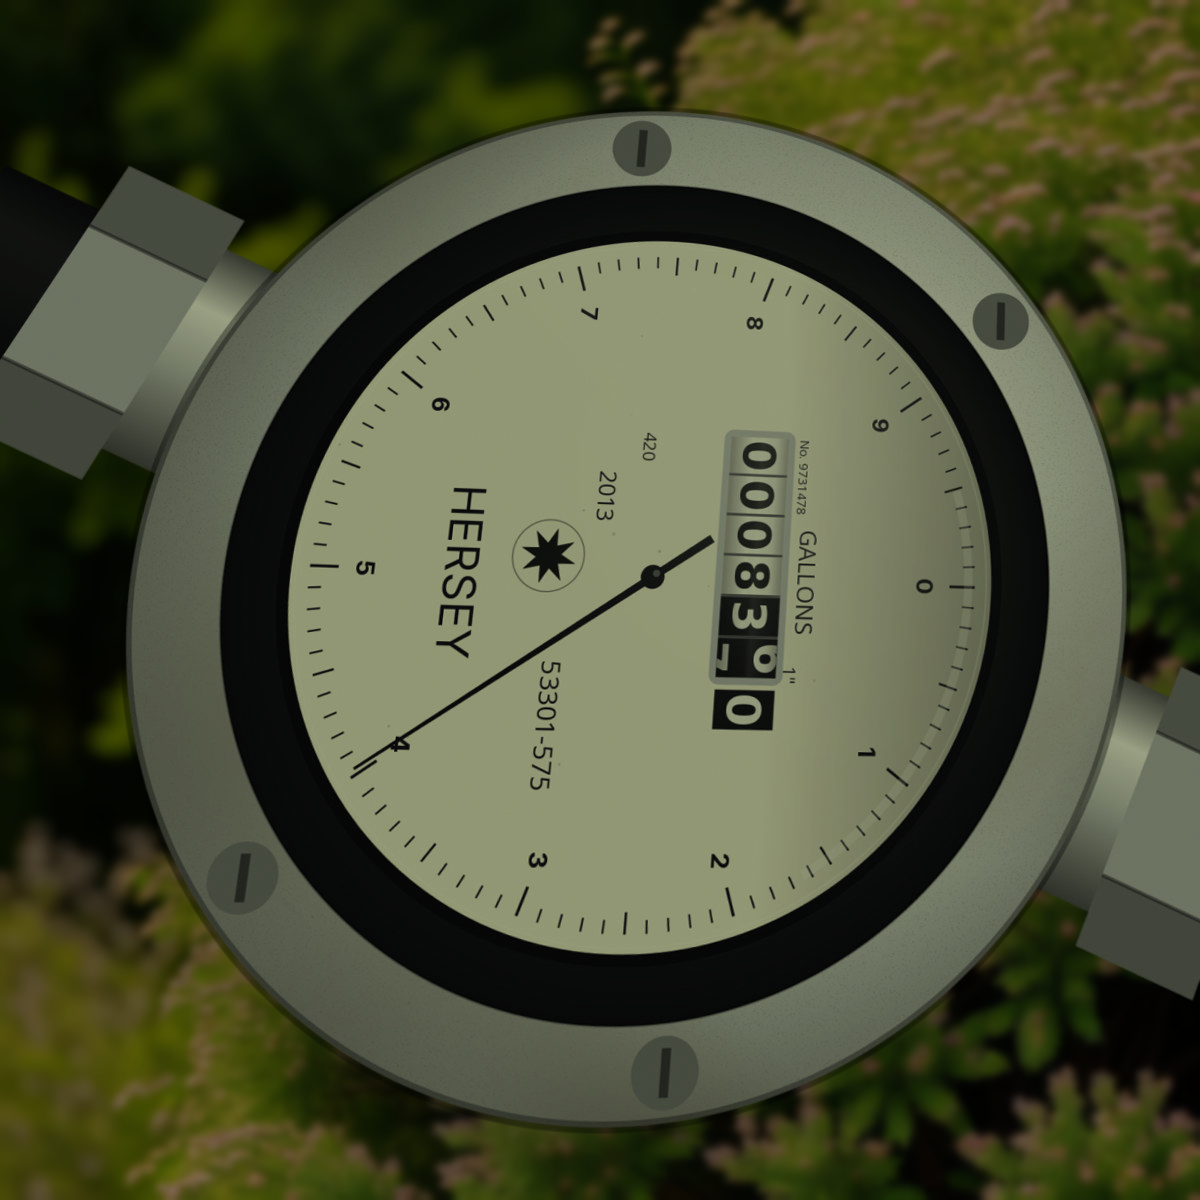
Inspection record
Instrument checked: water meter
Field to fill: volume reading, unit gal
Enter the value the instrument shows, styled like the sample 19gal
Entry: 8364.0gal
